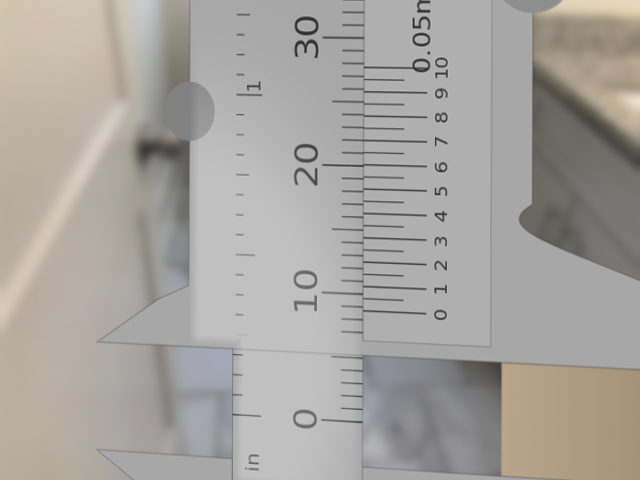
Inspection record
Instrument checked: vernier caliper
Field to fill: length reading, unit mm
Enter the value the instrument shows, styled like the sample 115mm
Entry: 8.7mm
